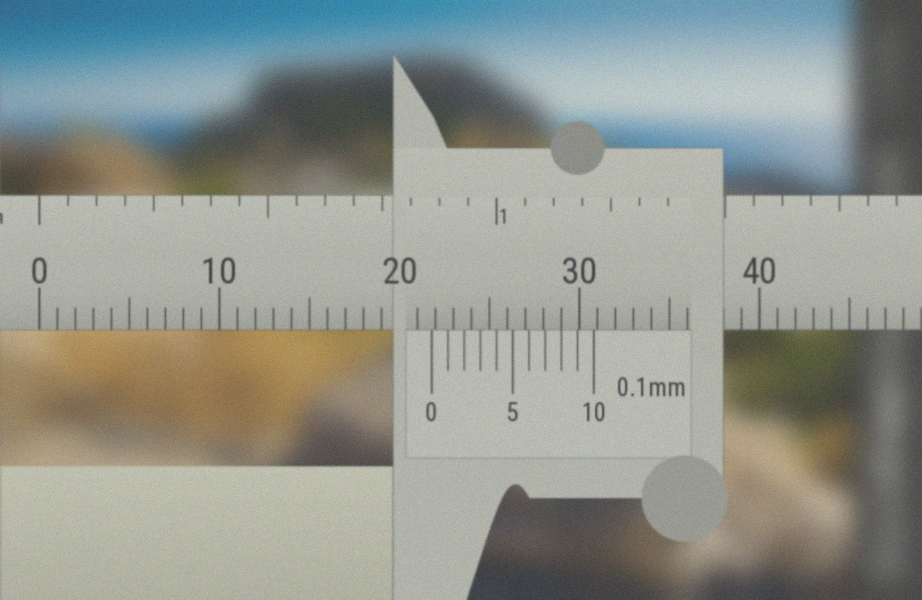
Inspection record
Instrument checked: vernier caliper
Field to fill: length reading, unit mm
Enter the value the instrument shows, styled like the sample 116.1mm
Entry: 21.8mm
